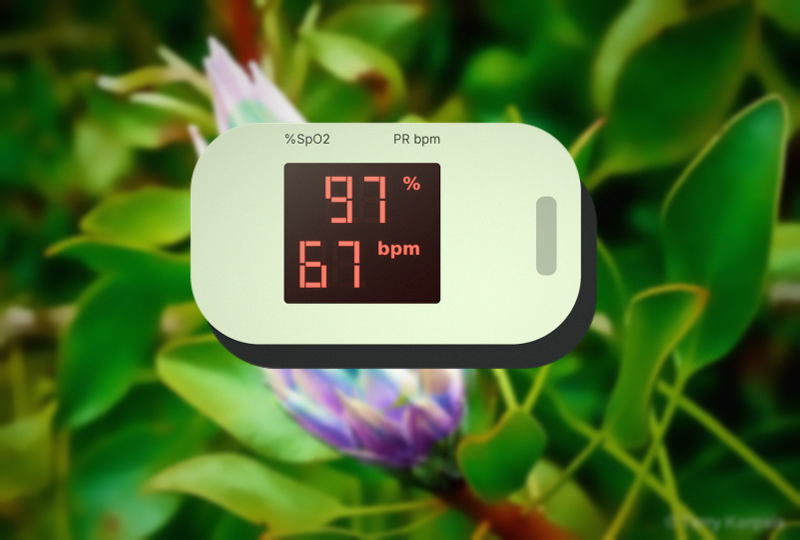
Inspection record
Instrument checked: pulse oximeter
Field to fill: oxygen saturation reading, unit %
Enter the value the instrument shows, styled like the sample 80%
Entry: 97%
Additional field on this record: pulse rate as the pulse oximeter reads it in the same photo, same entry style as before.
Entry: 67bpm
